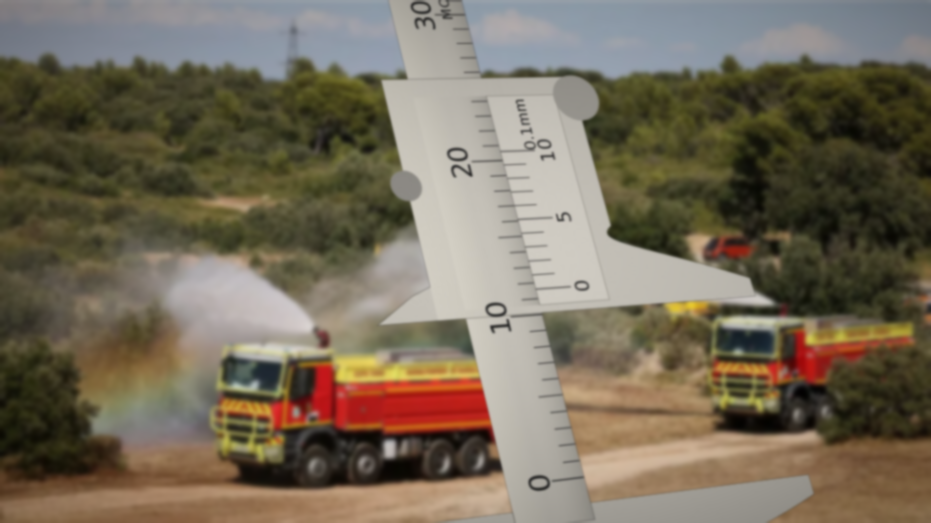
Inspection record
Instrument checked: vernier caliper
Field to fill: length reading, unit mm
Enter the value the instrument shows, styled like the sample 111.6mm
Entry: 11.6mm
